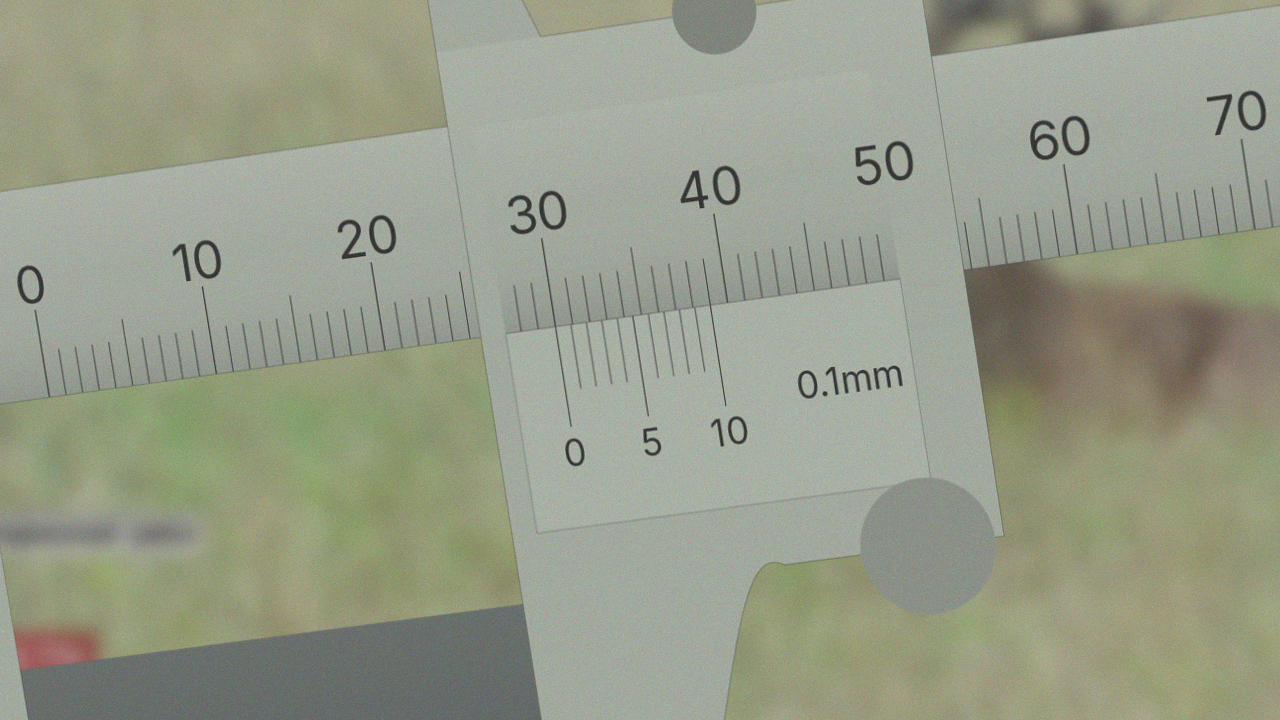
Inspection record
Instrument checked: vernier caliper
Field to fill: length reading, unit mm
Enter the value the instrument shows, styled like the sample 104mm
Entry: 30.0mm
